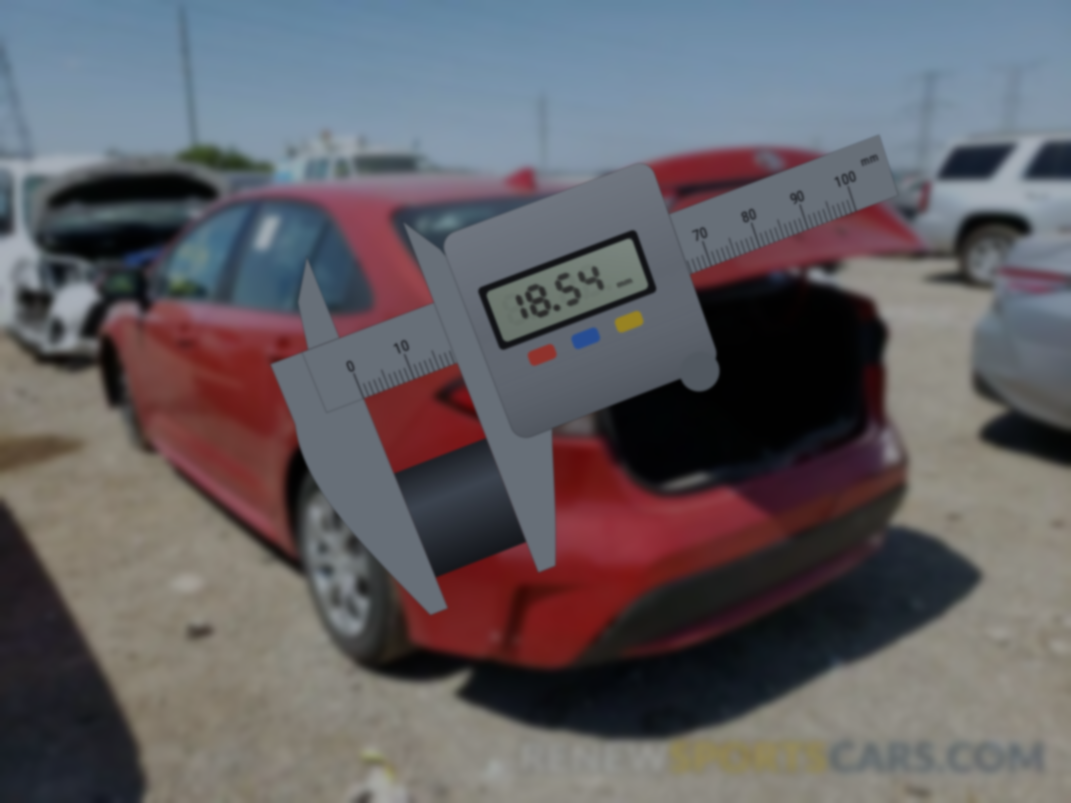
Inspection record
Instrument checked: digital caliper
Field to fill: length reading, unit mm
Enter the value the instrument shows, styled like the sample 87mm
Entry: 18.54mm
